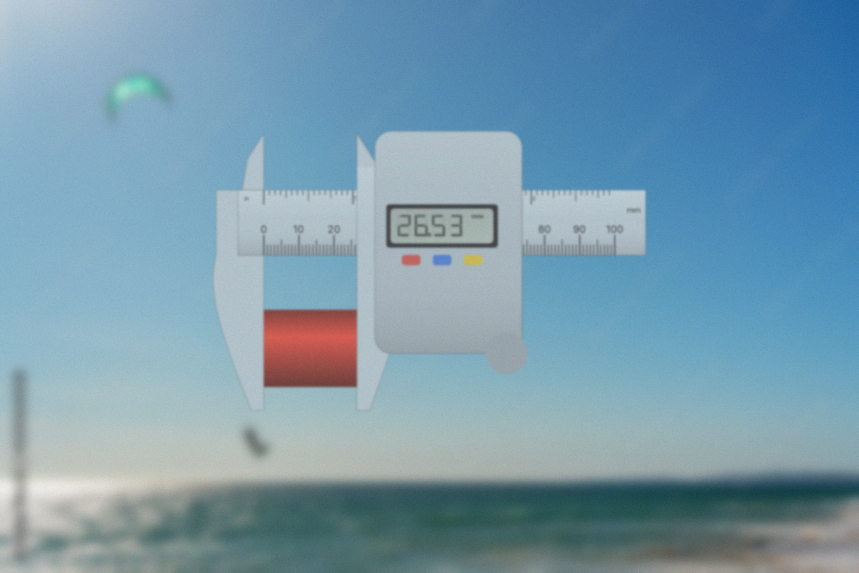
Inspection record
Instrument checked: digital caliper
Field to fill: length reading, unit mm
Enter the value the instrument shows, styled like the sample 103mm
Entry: 26.53mm
